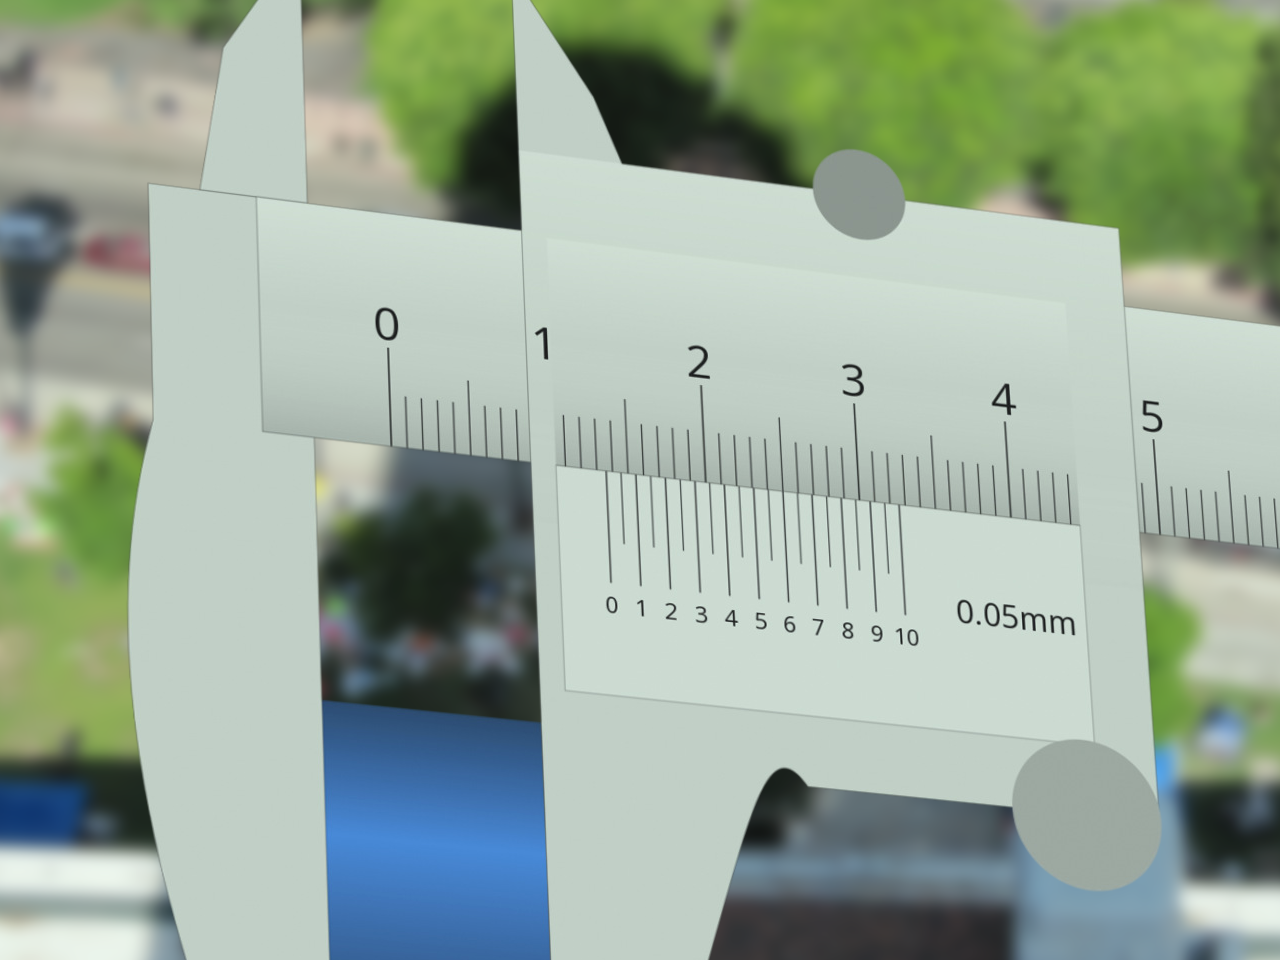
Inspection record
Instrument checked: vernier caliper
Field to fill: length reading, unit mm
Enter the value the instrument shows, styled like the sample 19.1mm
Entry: 13.6mm
